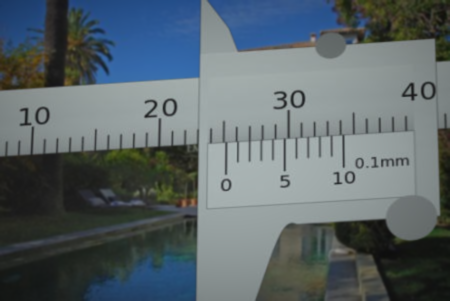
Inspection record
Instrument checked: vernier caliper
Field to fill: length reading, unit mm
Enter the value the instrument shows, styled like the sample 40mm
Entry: 25.2mm
